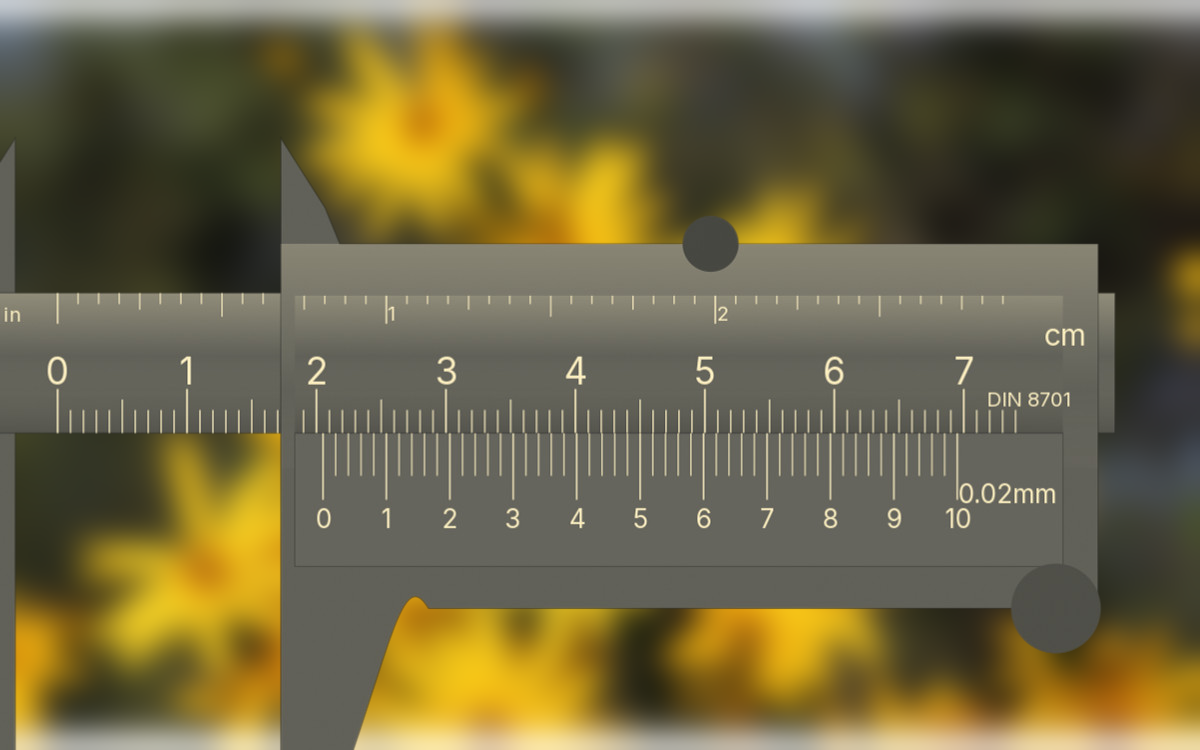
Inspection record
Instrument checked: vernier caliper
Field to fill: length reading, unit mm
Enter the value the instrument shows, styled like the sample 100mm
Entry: 20.5mm
